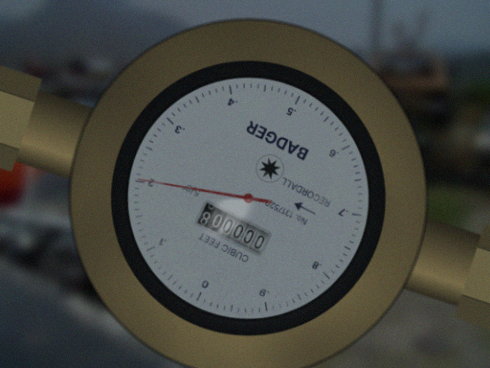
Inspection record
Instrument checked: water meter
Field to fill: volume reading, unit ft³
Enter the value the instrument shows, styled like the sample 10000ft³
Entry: 8.20ft³
